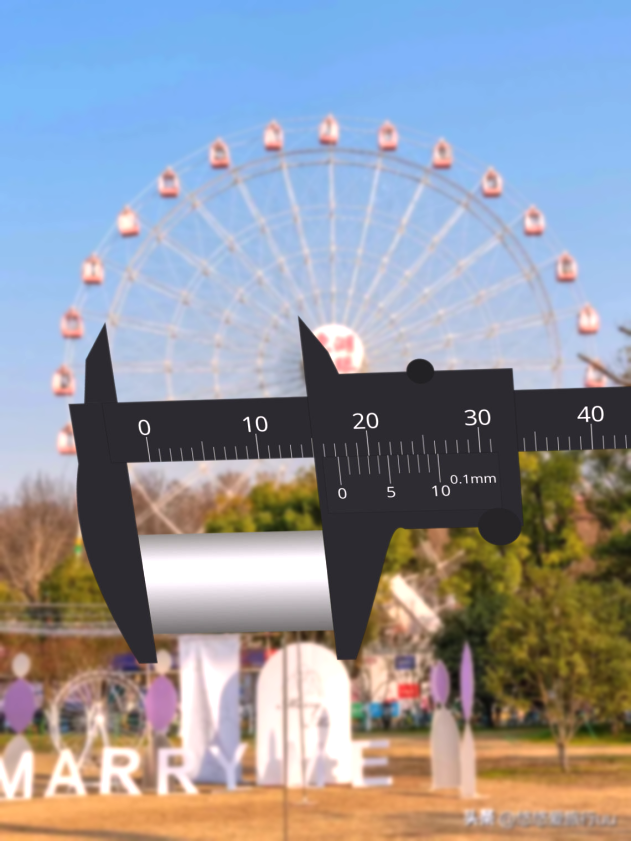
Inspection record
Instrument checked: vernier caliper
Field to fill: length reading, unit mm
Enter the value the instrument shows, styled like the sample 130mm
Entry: 17.2mm
